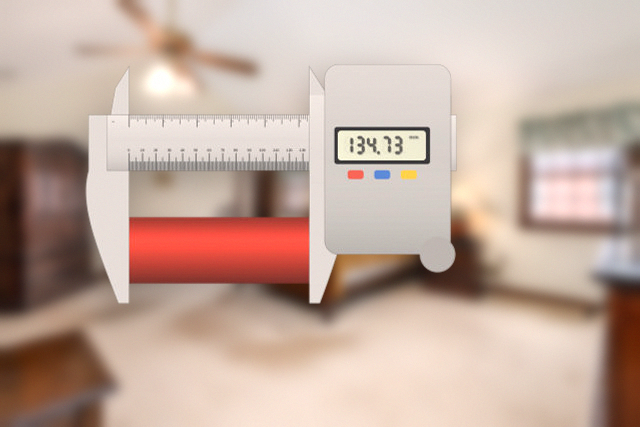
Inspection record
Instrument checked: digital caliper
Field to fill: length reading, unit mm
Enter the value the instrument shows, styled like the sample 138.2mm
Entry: 134.73mm
